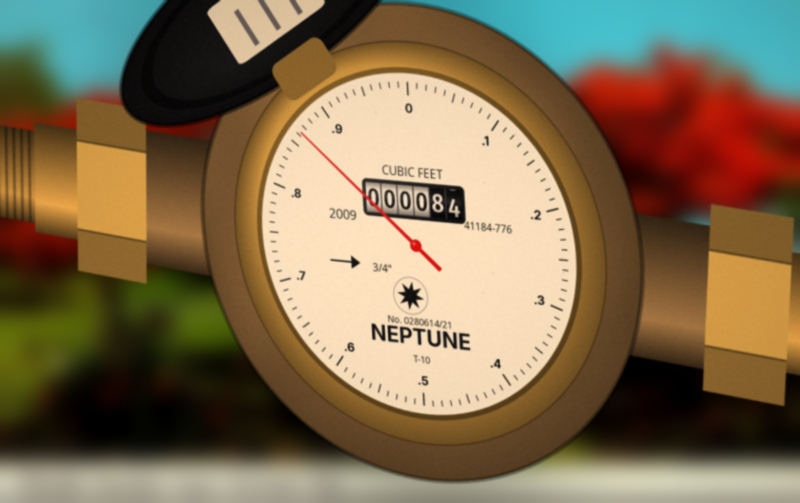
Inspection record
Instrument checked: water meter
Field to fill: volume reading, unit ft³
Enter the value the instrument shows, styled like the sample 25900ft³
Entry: 83.86ft³
